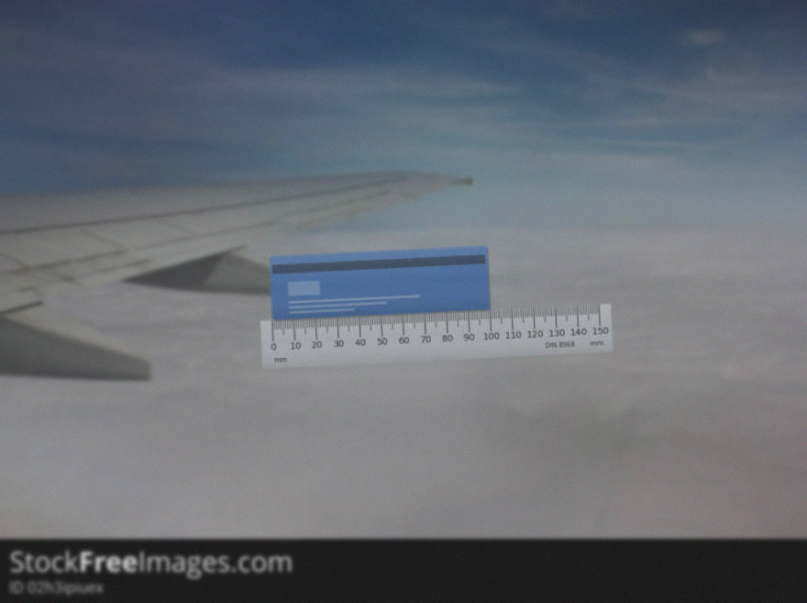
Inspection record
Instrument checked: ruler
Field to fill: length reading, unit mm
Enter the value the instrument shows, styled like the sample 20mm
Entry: 100mm
